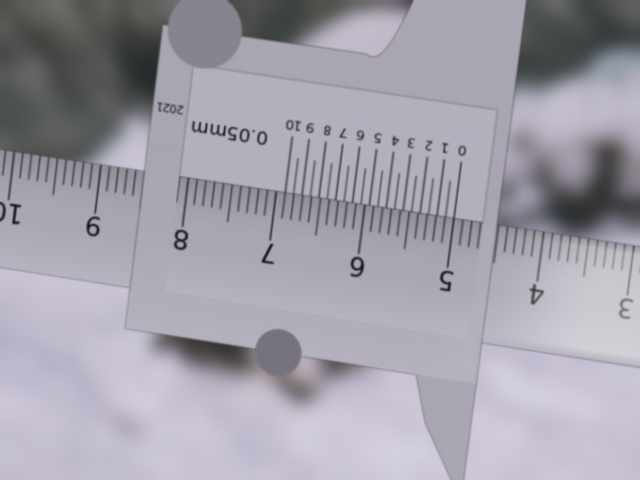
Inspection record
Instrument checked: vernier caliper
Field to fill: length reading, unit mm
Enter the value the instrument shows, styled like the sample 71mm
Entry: 50.0mm
